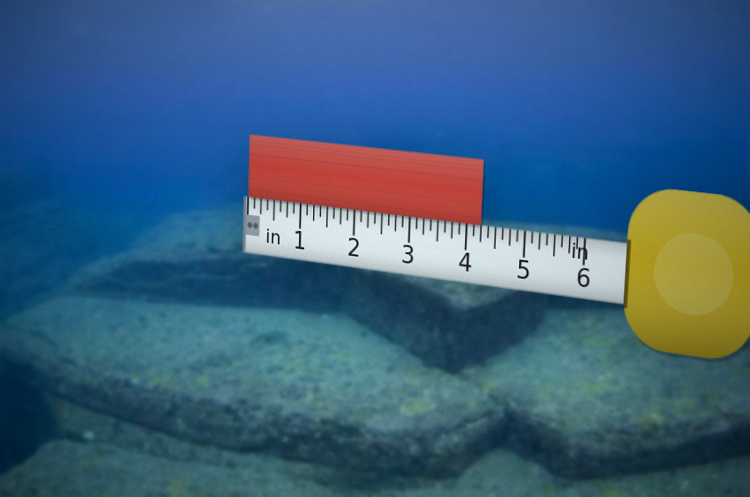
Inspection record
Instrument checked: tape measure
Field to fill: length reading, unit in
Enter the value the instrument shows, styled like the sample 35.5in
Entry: 4.25in
